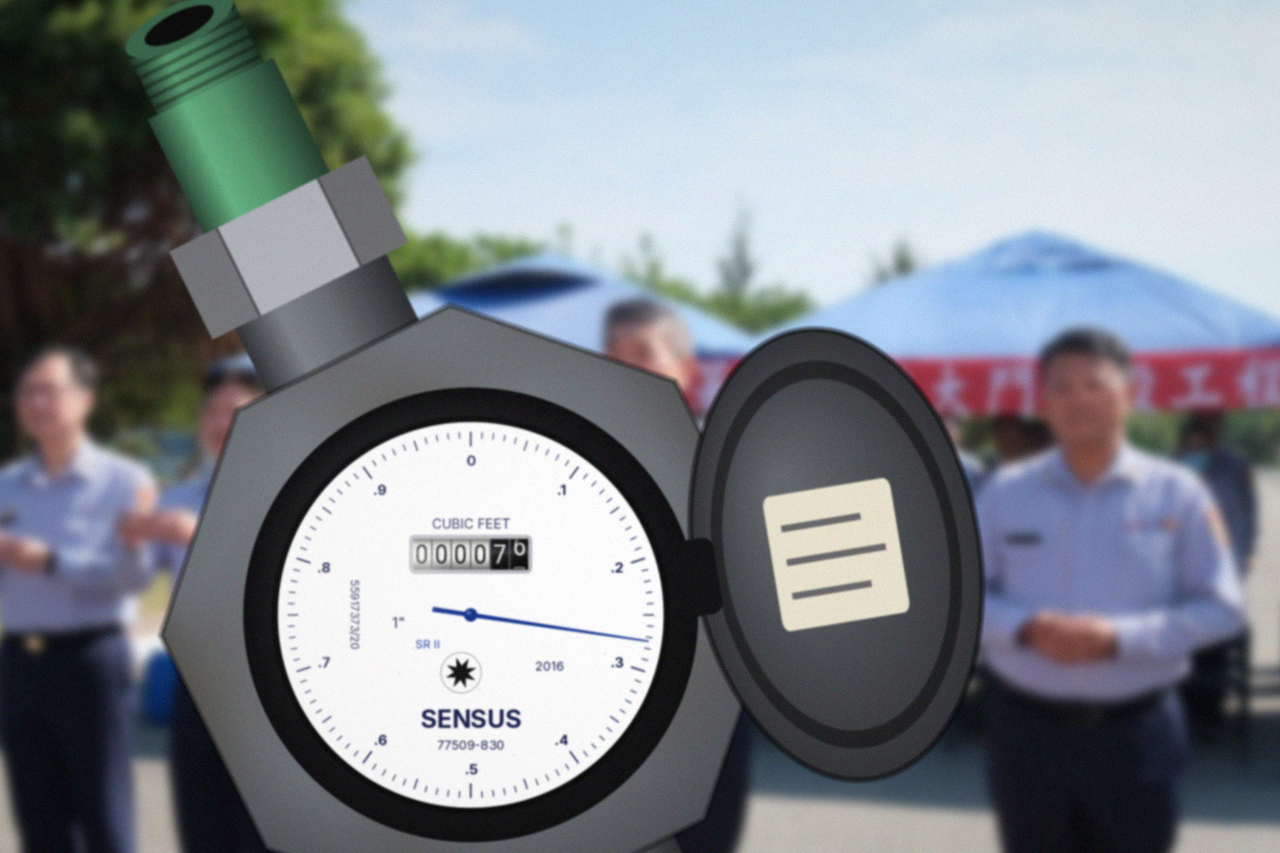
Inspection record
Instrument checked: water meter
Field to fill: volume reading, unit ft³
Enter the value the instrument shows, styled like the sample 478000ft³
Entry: 76.27ft³
